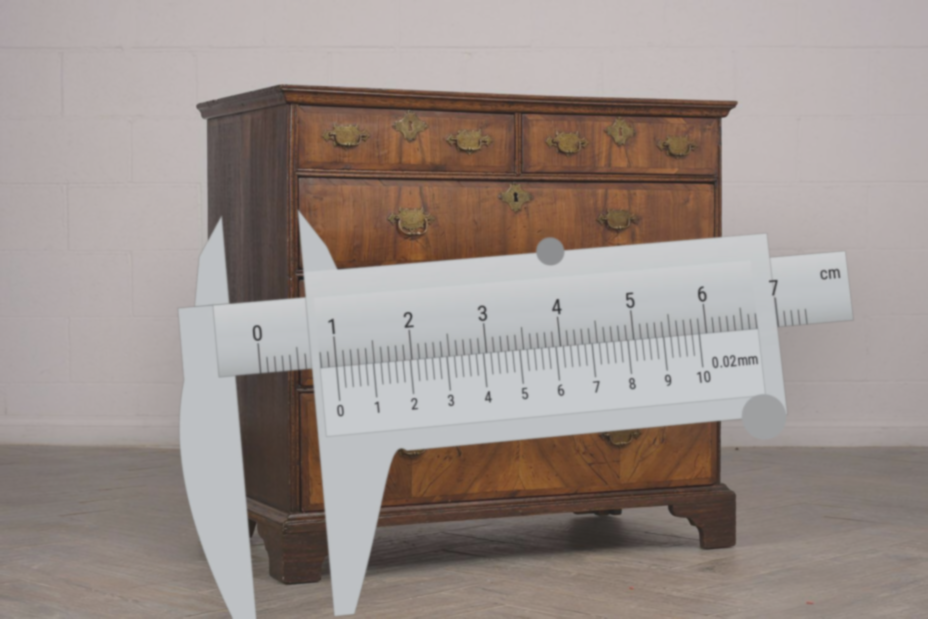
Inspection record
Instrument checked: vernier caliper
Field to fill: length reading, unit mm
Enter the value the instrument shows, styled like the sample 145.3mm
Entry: 10.0mm
